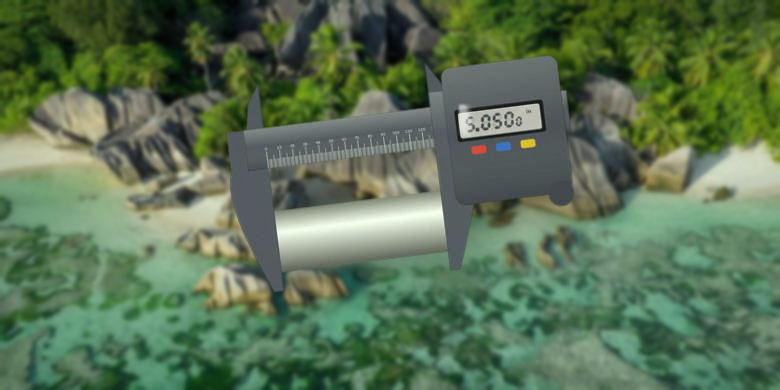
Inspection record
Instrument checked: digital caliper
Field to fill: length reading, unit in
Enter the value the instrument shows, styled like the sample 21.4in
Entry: 5.0500in
